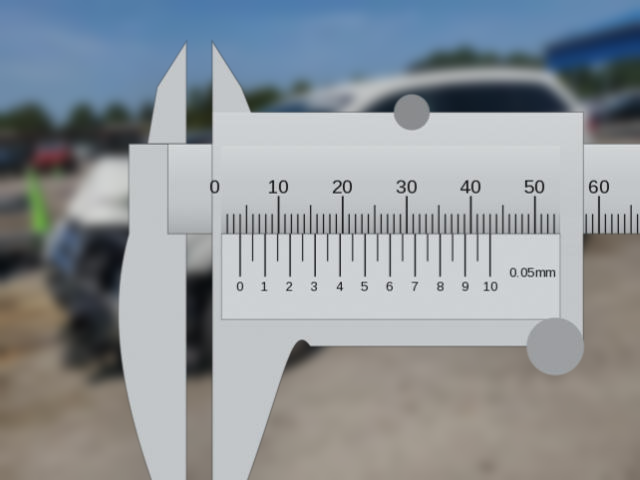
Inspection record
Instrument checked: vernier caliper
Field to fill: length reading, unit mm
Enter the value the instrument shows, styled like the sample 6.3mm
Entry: 4.0mm
